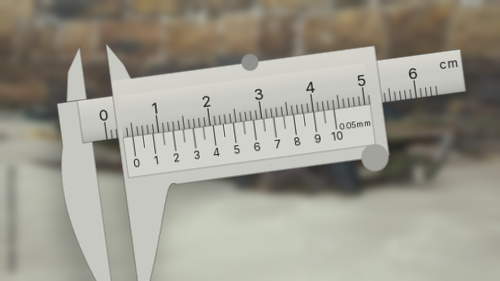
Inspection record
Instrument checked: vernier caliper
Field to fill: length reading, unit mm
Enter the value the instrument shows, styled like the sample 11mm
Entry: 5.0mm
